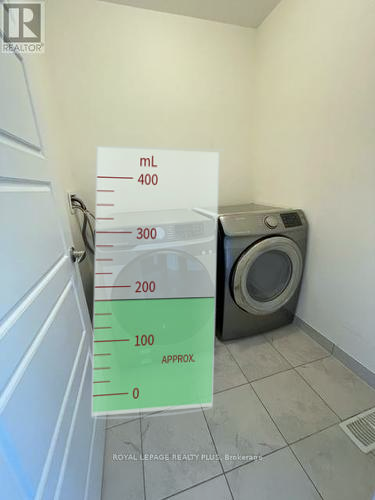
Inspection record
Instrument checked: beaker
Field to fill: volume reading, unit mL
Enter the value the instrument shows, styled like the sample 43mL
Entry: 175mL
